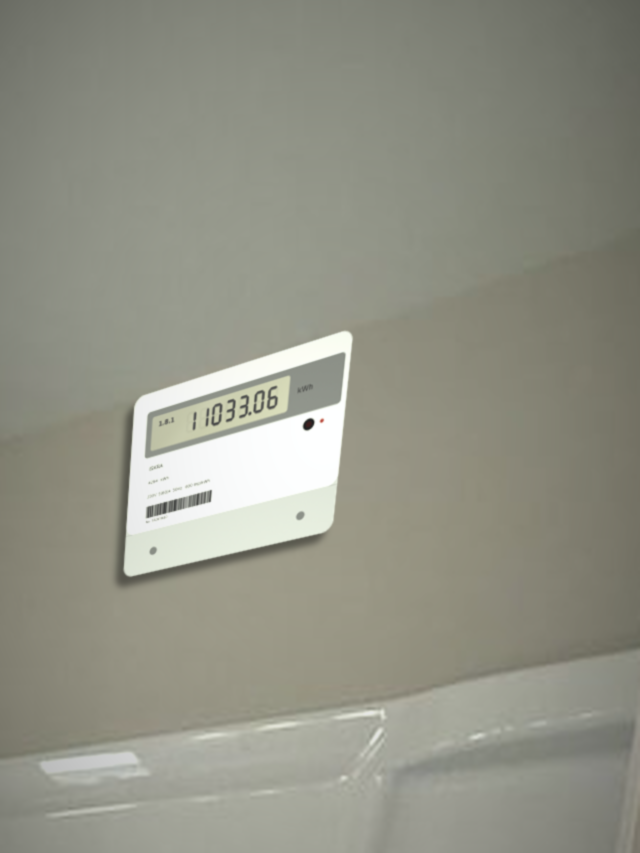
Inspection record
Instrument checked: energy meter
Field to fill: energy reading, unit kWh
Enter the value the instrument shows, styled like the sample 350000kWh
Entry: 11033.06kWh
